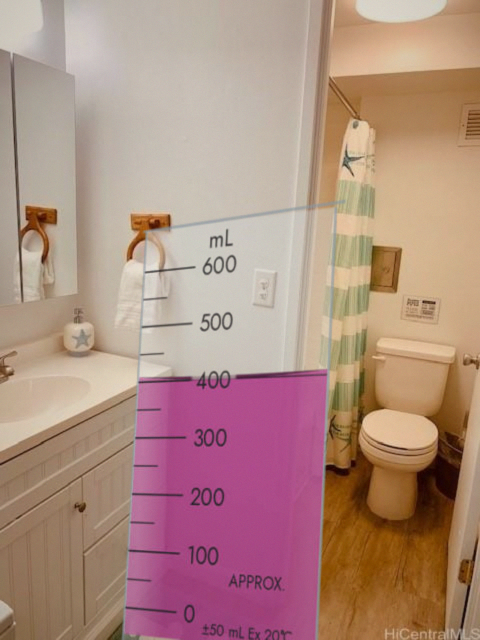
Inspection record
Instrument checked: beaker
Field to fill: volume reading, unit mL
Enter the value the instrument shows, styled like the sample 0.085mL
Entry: 400mL
